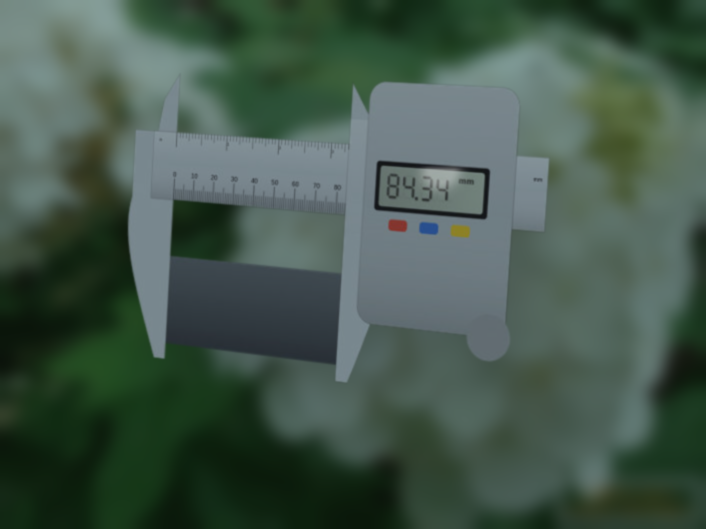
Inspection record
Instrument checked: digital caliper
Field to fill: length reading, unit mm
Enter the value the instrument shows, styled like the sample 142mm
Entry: 84.34mm
